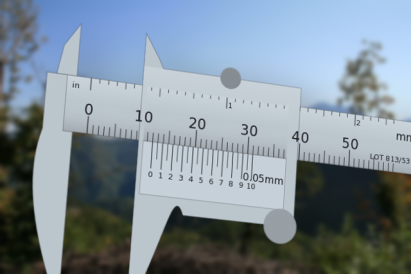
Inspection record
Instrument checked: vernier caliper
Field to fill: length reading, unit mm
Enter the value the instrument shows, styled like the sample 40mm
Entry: 12.0mm
